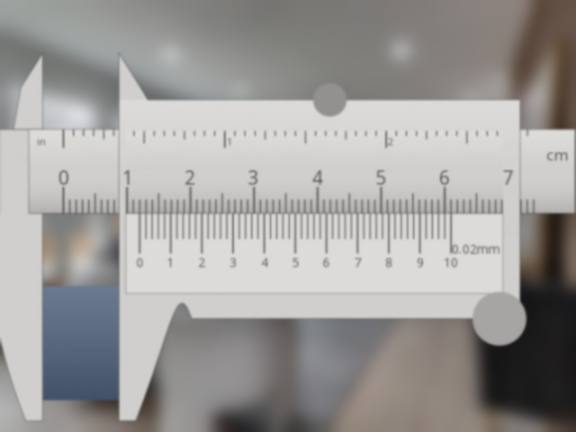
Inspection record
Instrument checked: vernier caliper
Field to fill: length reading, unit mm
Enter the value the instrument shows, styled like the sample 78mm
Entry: 12.0mm
